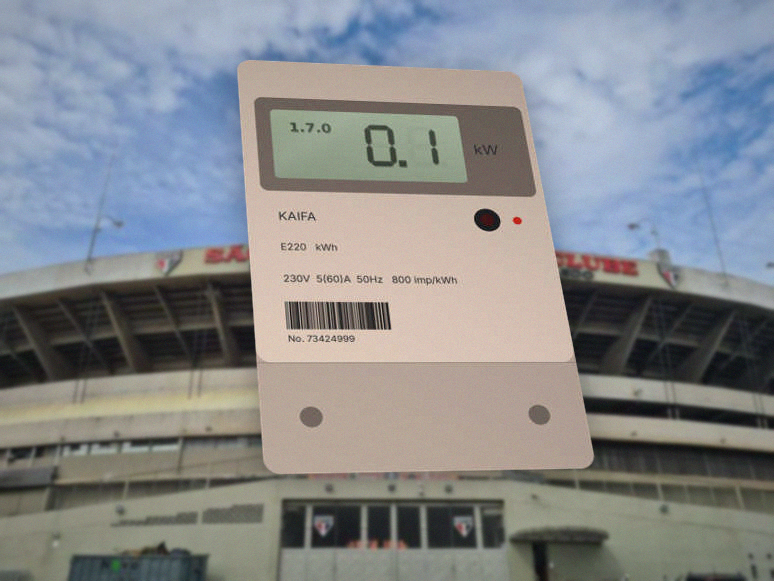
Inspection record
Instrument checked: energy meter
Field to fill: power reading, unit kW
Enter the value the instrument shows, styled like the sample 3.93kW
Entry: 0.1kW
